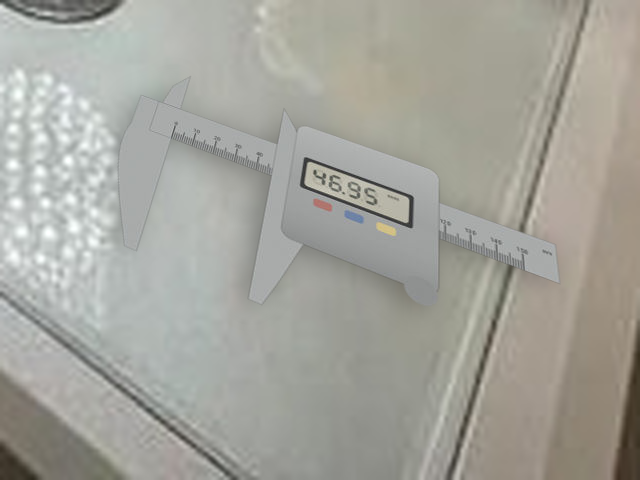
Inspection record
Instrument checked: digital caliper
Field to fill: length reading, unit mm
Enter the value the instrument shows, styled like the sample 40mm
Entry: 46.95mm
